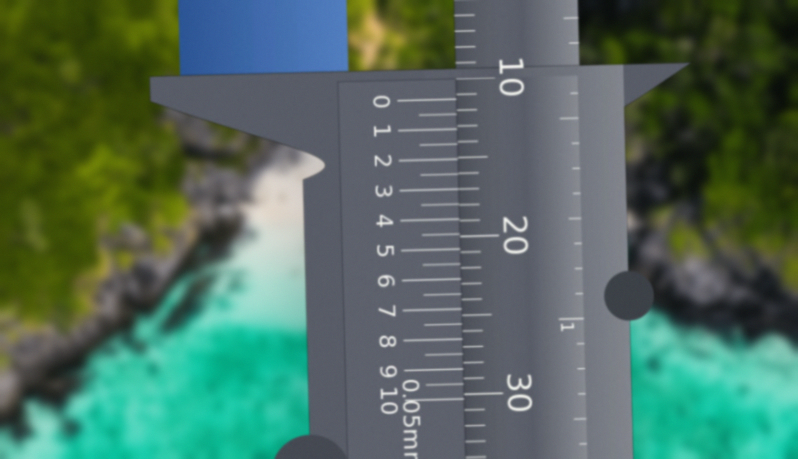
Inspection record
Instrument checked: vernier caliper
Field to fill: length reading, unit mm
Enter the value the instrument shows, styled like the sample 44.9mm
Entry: 11.3mm
